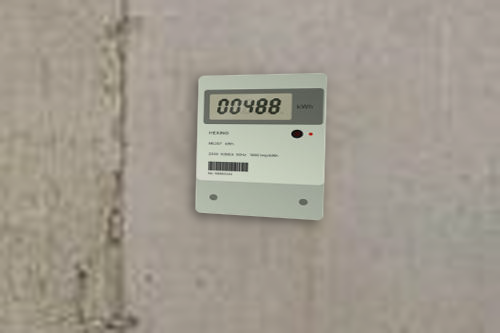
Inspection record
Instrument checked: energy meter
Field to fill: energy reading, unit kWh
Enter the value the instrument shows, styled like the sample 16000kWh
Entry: 488kWh
